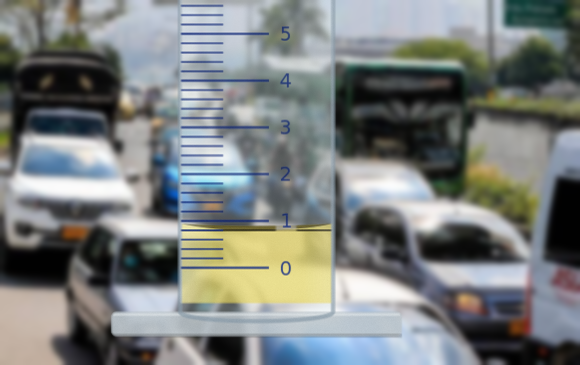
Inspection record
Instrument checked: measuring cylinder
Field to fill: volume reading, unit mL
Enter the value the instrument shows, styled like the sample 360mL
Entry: 0.8mL
